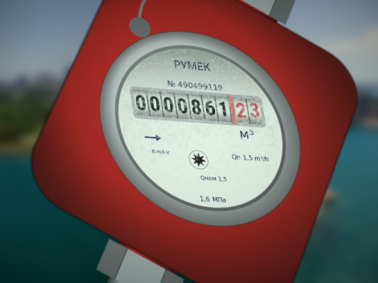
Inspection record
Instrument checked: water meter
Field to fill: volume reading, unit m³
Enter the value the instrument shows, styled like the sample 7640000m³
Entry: 861.23m³
